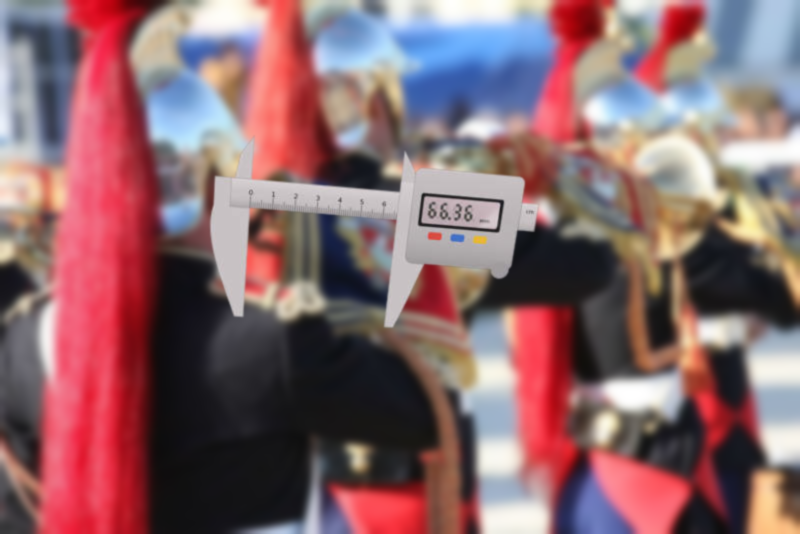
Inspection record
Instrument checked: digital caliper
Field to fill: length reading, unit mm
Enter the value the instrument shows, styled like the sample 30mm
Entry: 66.36mm
